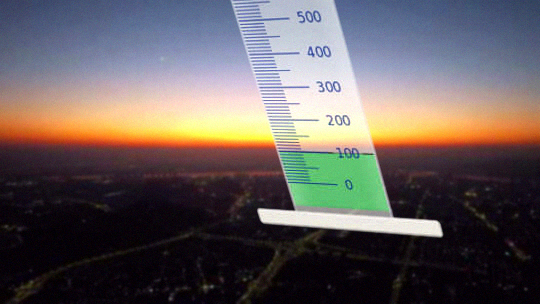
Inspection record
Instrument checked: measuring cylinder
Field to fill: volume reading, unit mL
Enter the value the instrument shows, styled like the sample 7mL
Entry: 100mL
